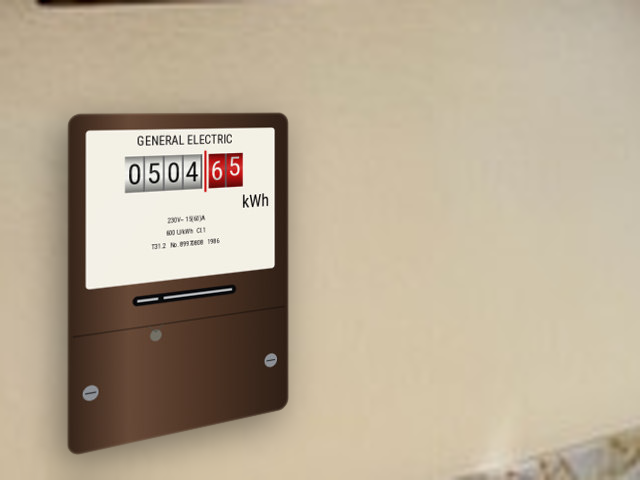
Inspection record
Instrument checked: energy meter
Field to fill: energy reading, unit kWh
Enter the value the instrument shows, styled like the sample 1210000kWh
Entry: 504.65kWh
